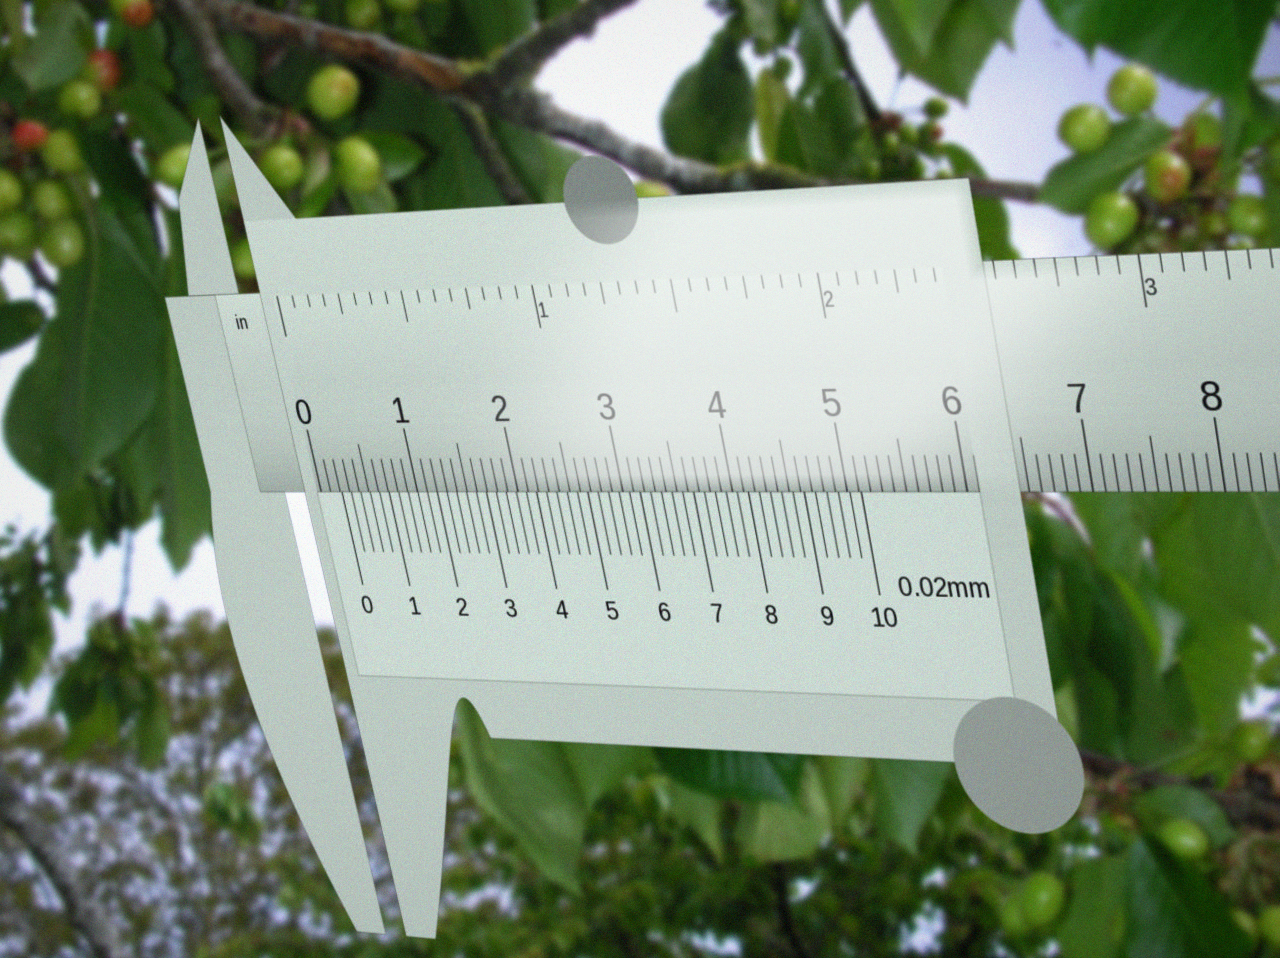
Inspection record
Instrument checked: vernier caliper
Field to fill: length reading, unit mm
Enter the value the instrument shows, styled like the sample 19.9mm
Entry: 2.2mm
